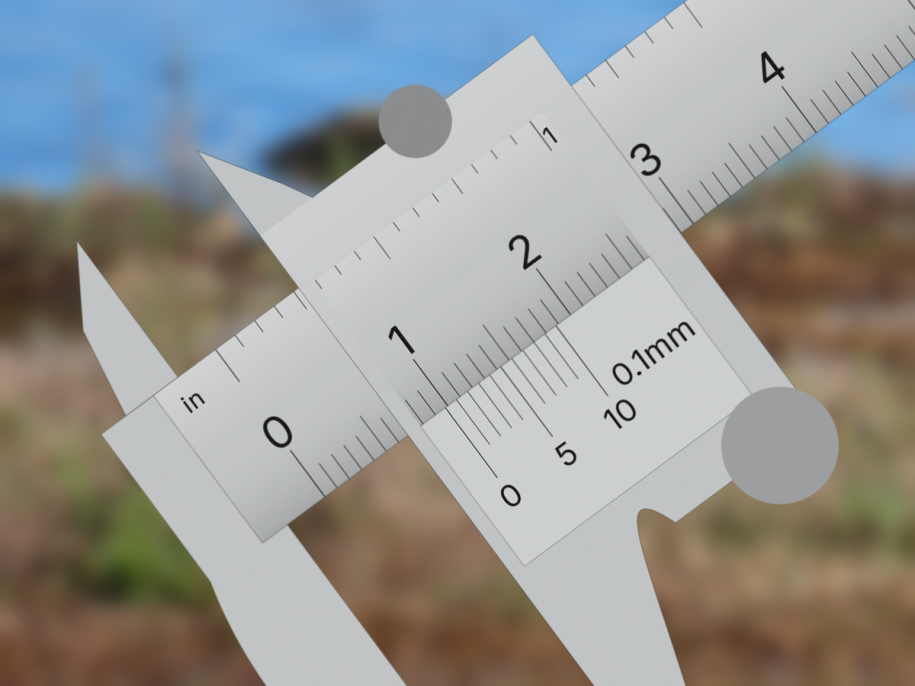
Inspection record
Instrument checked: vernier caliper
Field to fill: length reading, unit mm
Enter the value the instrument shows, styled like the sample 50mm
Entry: 9.8mm
